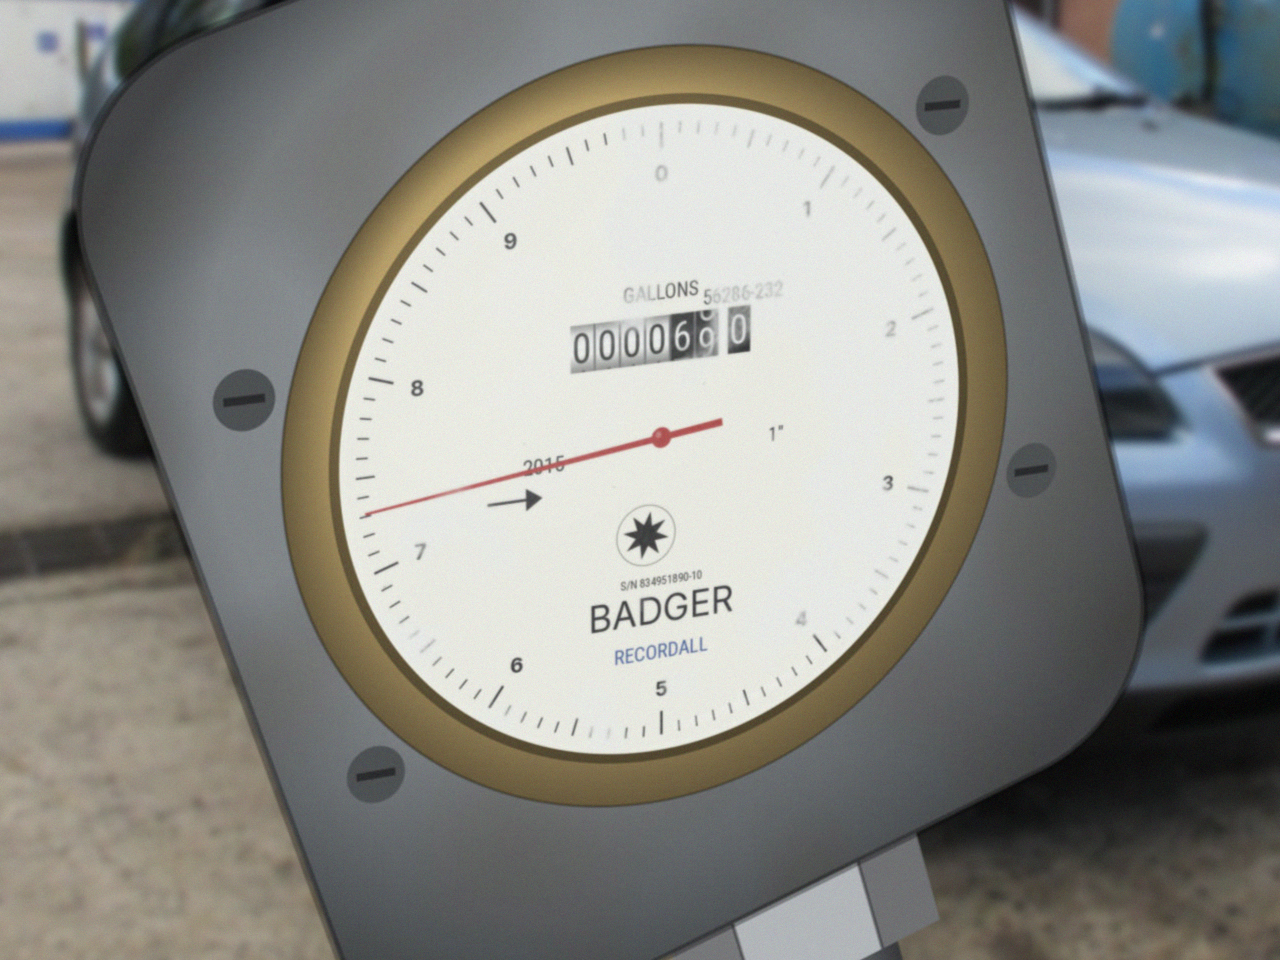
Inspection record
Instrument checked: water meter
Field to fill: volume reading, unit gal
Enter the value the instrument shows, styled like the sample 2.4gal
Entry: 687.3gal
